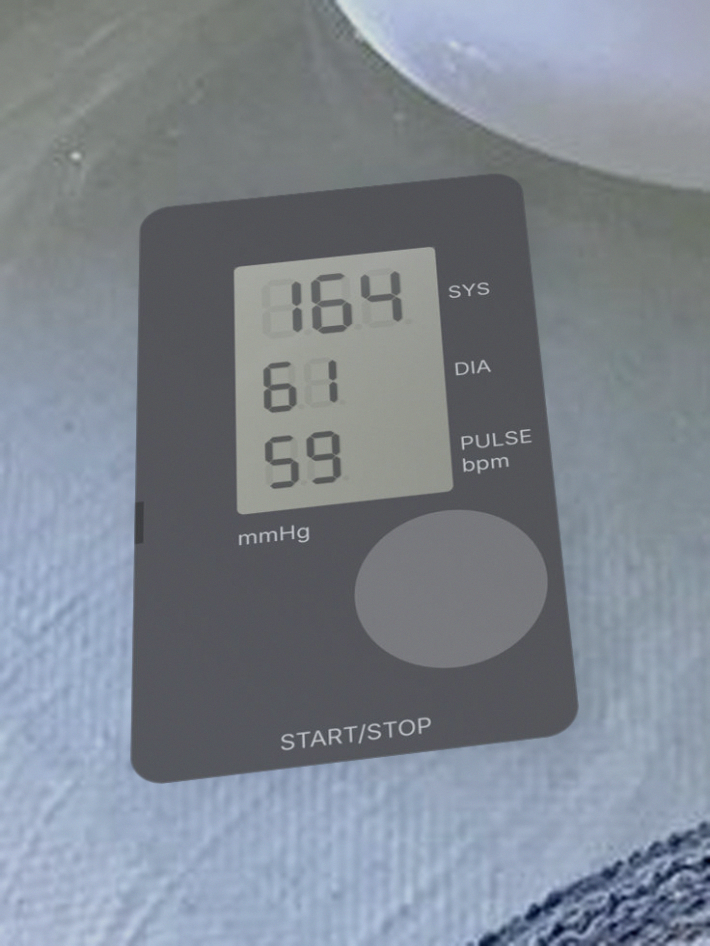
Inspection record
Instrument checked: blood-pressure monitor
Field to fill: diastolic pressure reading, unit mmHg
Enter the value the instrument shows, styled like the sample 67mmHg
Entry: 61mmHg
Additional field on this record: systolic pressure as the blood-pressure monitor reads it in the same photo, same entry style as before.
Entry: 164mmHg
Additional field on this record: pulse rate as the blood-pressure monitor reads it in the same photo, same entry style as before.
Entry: 59bpm
